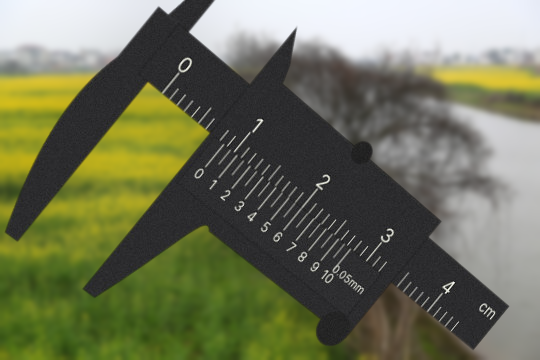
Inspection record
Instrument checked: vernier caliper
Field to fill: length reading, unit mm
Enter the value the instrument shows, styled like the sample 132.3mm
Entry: 8.6mm
